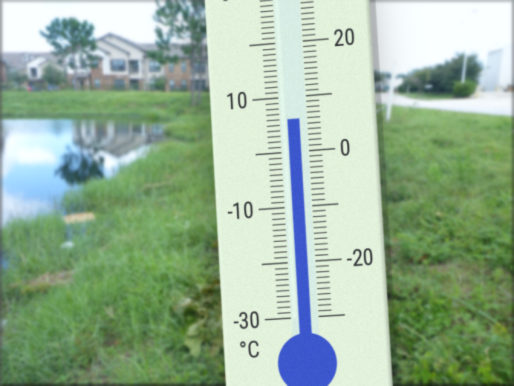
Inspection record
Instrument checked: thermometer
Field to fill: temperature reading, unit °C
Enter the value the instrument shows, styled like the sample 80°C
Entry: 6°C
